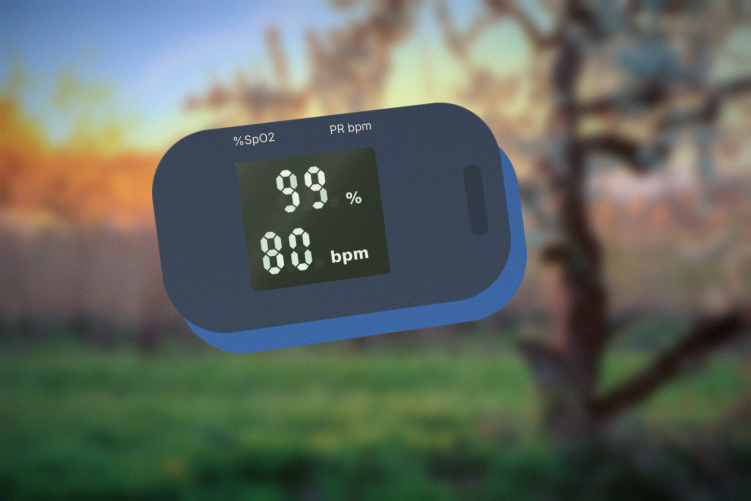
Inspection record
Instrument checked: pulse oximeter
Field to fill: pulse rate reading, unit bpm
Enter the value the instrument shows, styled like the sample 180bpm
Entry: 80bpm
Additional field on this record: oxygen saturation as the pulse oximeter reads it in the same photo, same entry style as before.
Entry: 99%
